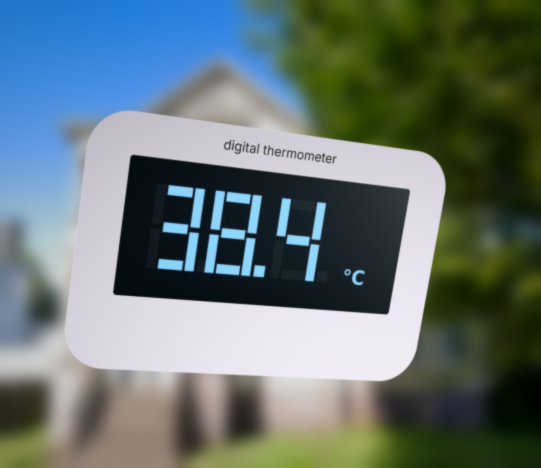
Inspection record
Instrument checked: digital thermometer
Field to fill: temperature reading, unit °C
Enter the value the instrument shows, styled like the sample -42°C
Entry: 38.4°C
